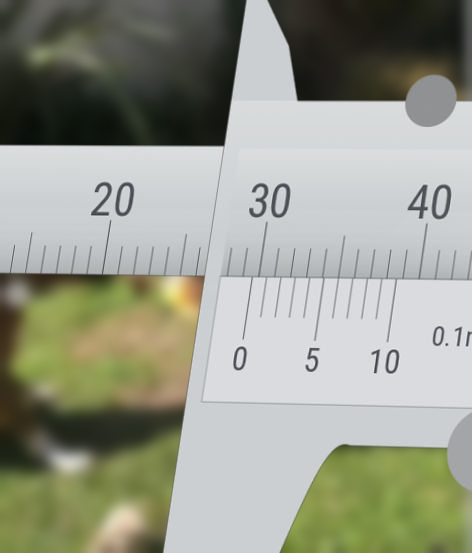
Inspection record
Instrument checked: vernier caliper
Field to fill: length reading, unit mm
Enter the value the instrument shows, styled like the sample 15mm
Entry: 29.6mm
